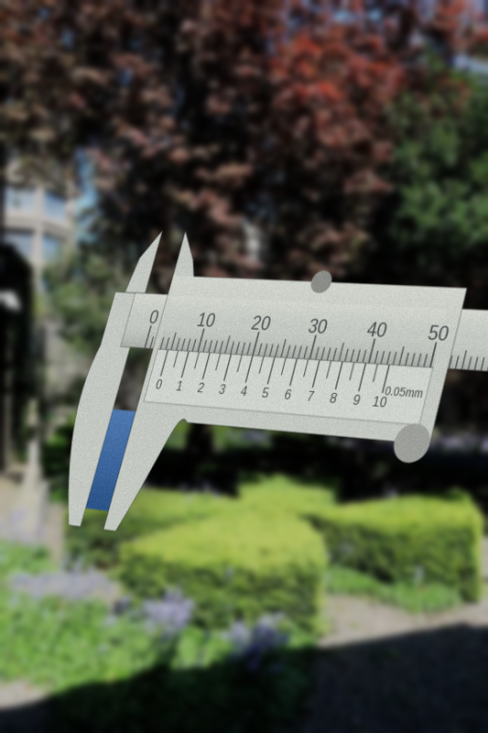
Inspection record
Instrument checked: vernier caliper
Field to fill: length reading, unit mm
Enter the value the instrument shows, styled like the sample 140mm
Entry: 4.4mm
